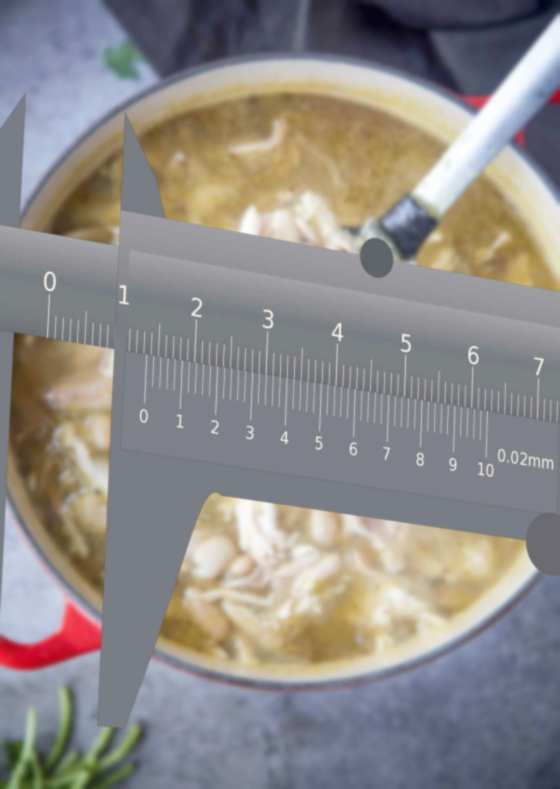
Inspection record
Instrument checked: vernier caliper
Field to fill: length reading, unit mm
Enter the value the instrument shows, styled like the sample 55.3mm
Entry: 13.4mm
